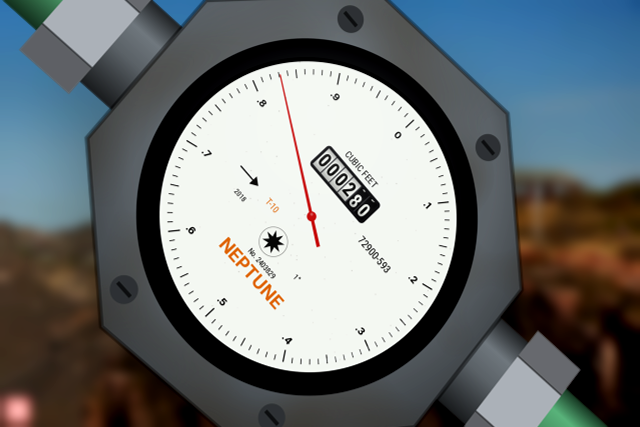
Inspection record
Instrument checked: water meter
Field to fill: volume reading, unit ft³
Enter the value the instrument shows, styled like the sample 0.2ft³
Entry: 279.83ft³
